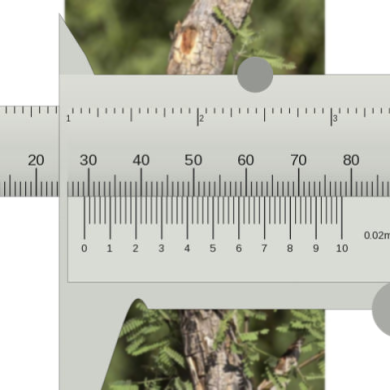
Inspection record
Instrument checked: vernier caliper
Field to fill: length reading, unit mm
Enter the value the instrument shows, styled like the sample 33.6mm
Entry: 29.2mm
